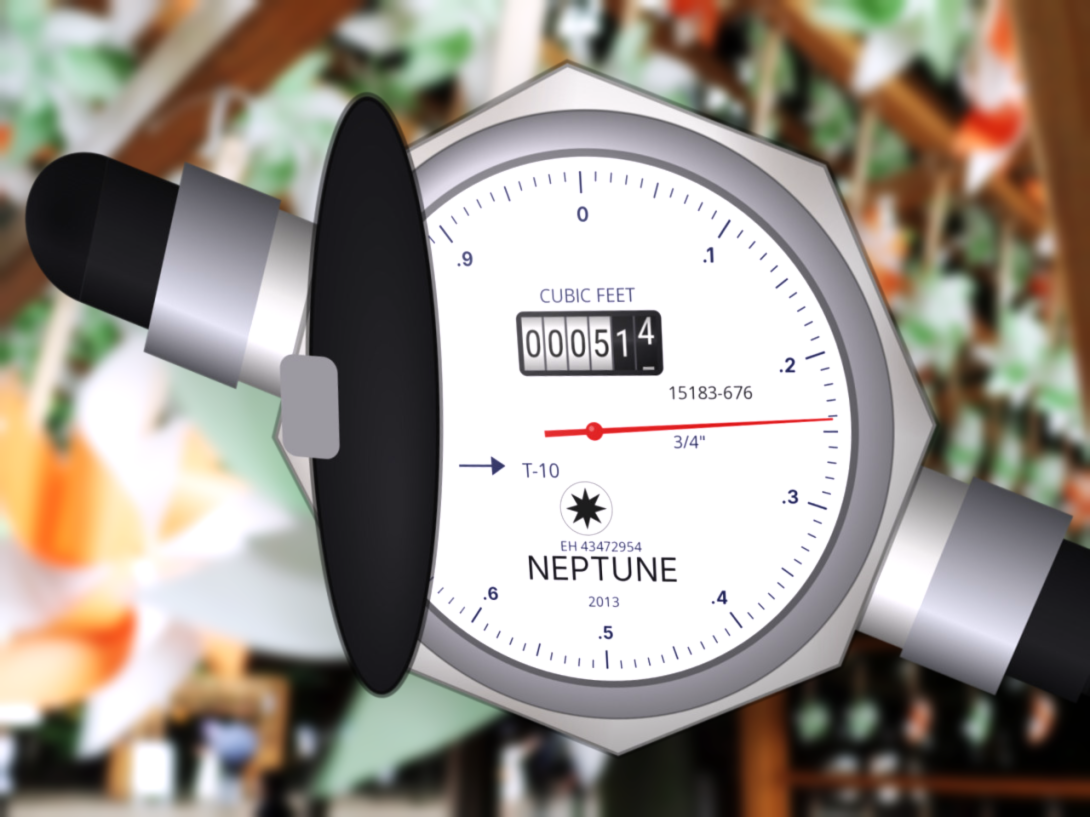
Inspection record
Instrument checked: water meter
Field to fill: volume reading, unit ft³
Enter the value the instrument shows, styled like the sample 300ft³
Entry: 514.24ft³
